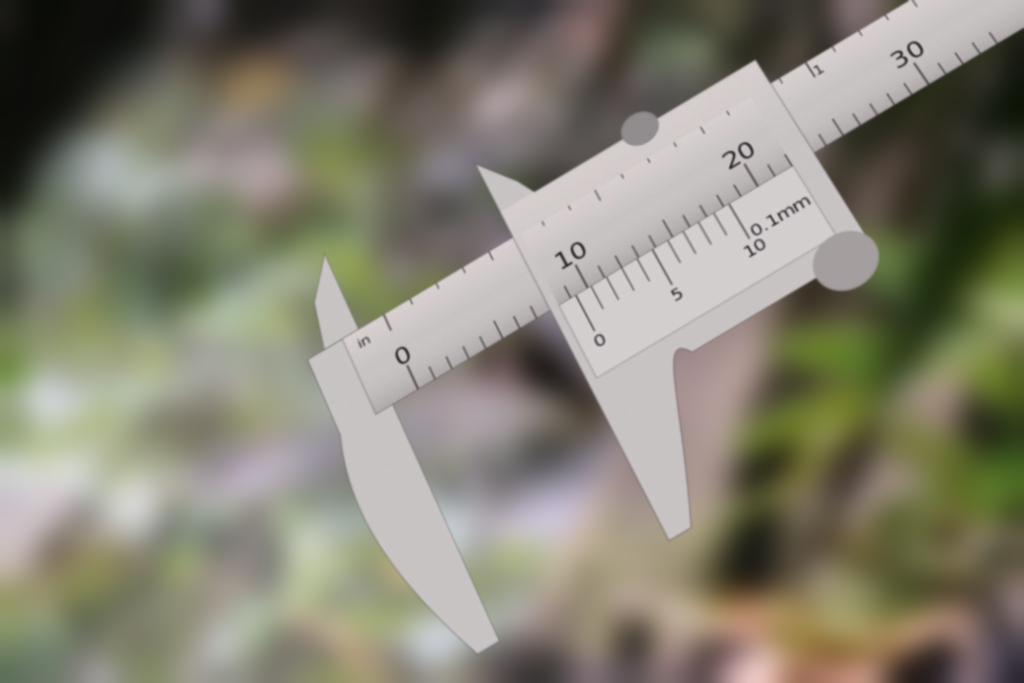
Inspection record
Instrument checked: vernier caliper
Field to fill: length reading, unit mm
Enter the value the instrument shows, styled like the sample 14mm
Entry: 9.3mm
